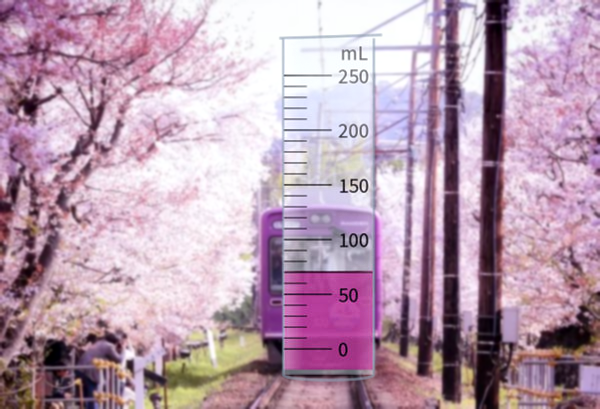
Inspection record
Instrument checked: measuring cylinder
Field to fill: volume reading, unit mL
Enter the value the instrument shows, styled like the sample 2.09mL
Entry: 70mL
